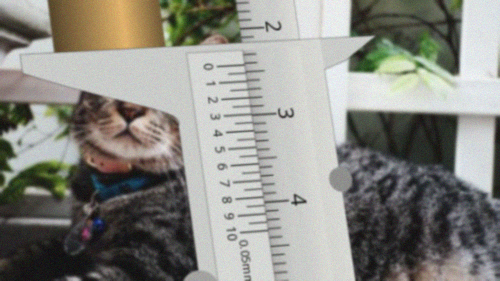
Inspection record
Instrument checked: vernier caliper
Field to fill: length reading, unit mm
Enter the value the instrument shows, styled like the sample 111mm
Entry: 24.2mm
